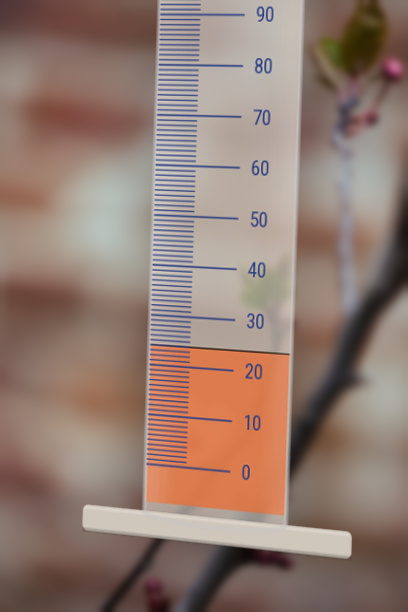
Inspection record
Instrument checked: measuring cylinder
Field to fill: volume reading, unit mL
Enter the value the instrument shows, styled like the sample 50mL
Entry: 24mL
